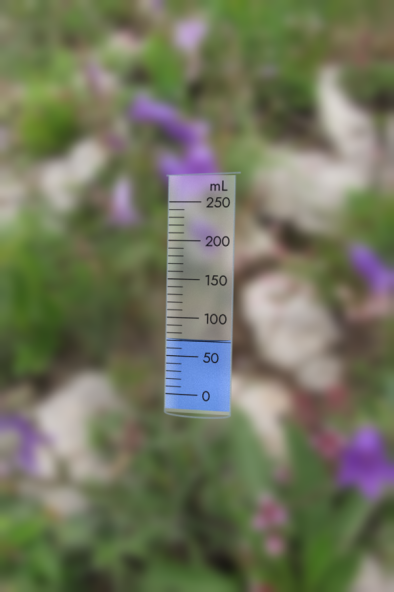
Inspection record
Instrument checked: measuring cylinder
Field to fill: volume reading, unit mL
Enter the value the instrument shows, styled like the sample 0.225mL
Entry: 70mL
